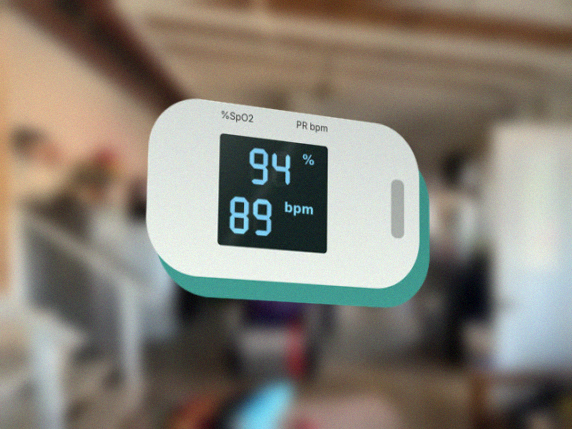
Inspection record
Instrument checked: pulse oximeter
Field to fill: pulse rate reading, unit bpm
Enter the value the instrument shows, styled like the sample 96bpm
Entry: 89bpm
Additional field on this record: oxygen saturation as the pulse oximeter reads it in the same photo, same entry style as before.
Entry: 94%
